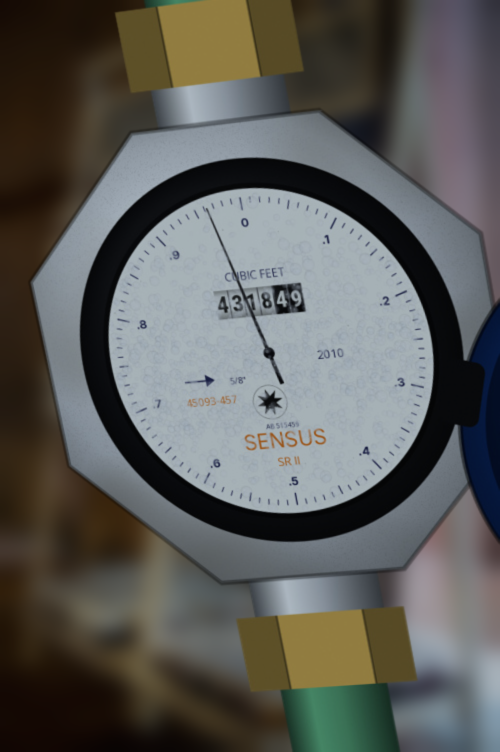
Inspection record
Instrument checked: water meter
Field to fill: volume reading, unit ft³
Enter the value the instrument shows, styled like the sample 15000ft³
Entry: 431848.96ft³
